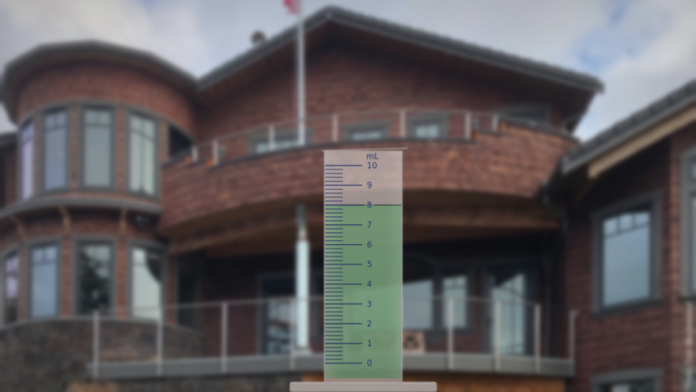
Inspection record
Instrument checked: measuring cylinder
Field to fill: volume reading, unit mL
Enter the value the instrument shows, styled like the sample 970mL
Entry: 8mL
